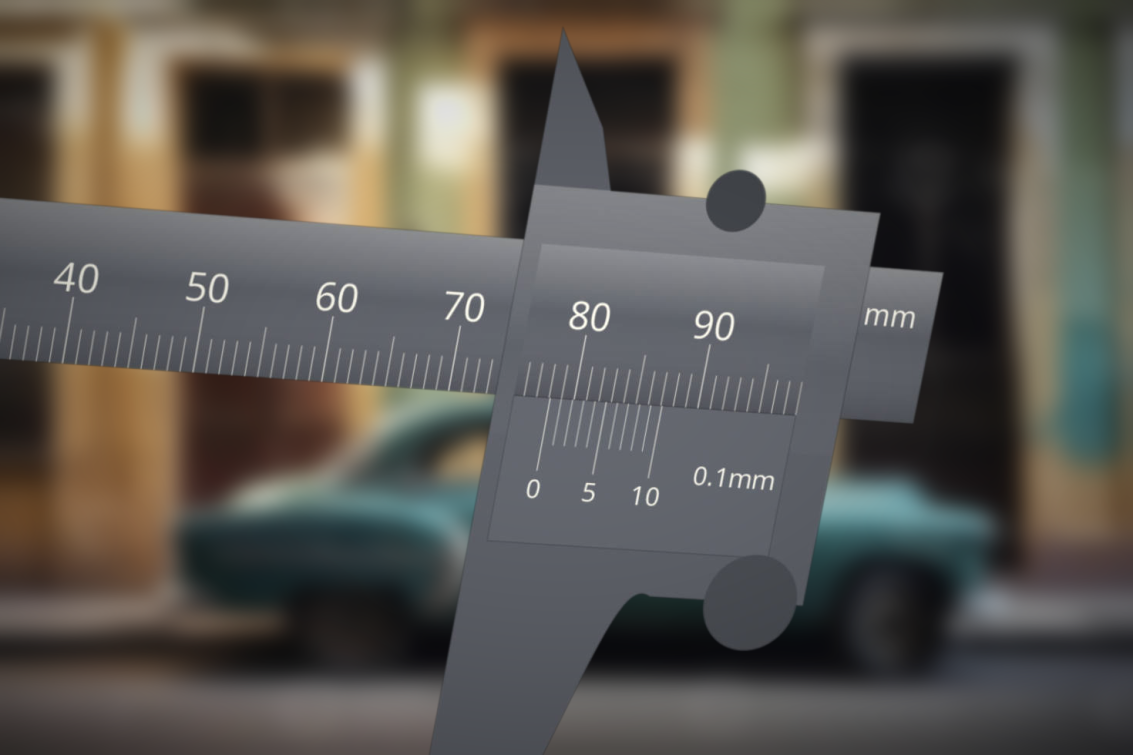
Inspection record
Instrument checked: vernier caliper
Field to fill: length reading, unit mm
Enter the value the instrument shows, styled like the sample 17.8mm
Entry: 78.1mm
